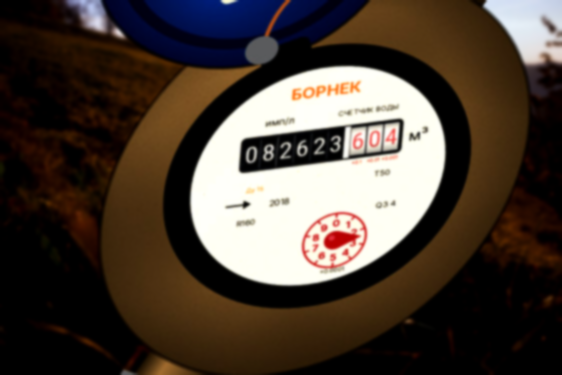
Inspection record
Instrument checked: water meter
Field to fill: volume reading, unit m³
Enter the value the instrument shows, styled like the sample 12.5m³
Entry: 82623.6042m³
